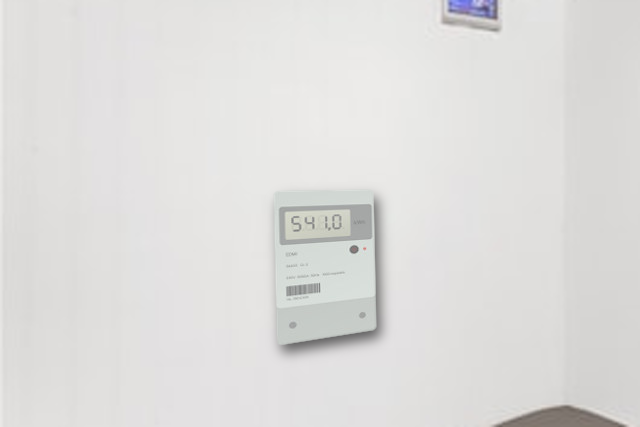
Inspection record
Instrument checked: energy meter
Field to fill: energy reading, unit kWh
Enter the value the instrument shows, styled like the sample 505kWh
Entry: 541.0kWh
